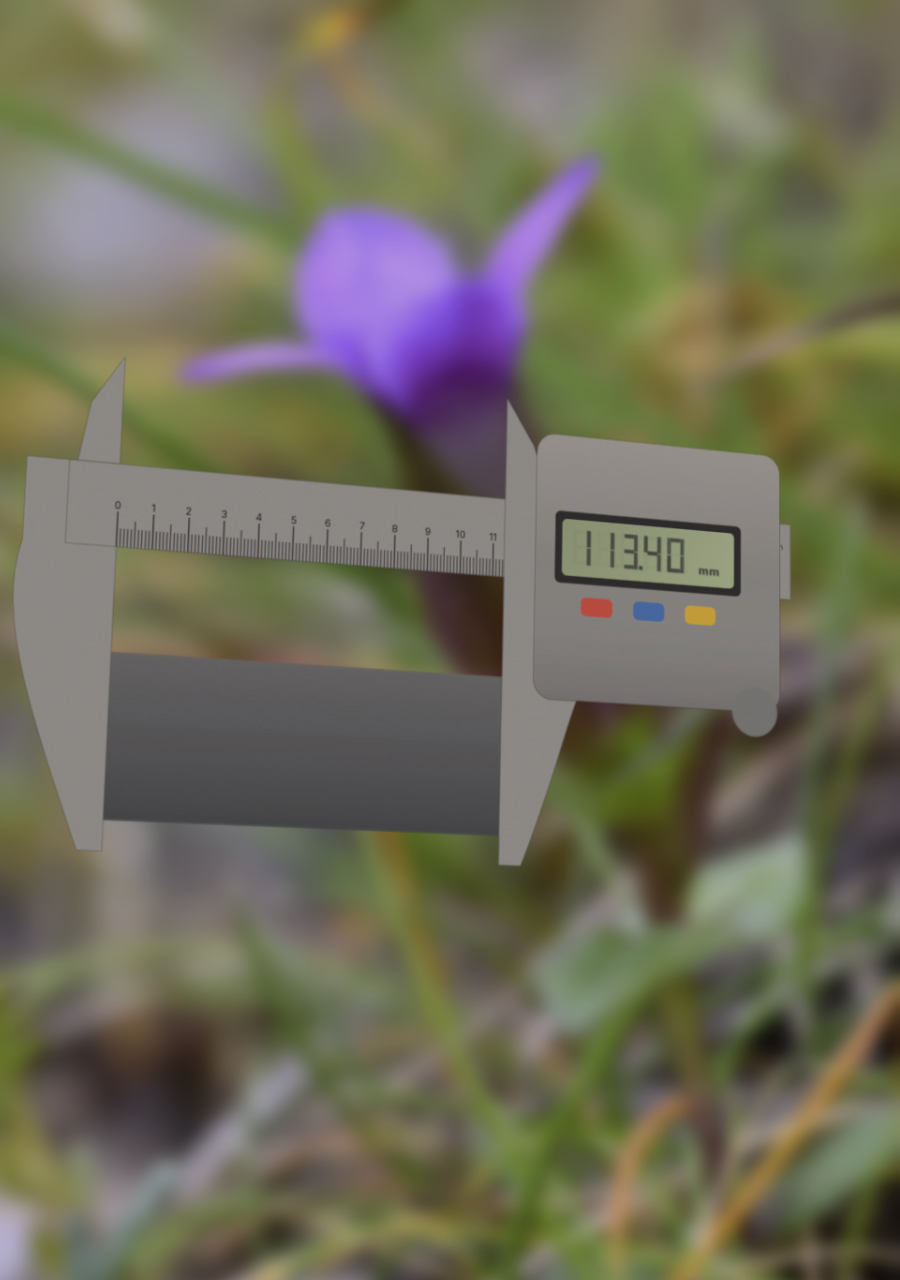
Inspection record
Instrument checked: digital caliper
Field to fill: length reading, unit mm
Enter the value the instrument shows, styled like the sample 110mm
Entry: 113.40mm
